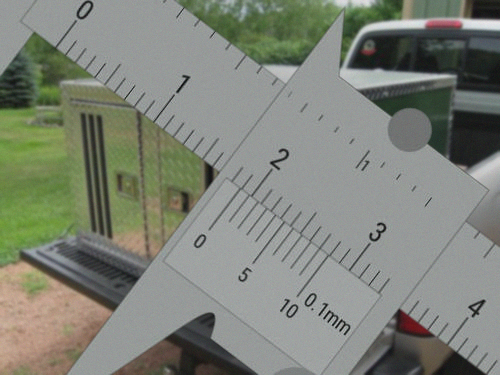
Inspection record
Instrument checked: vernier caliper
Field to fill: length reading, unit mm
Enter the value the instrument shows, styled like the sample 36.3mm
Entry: 18.9mm
